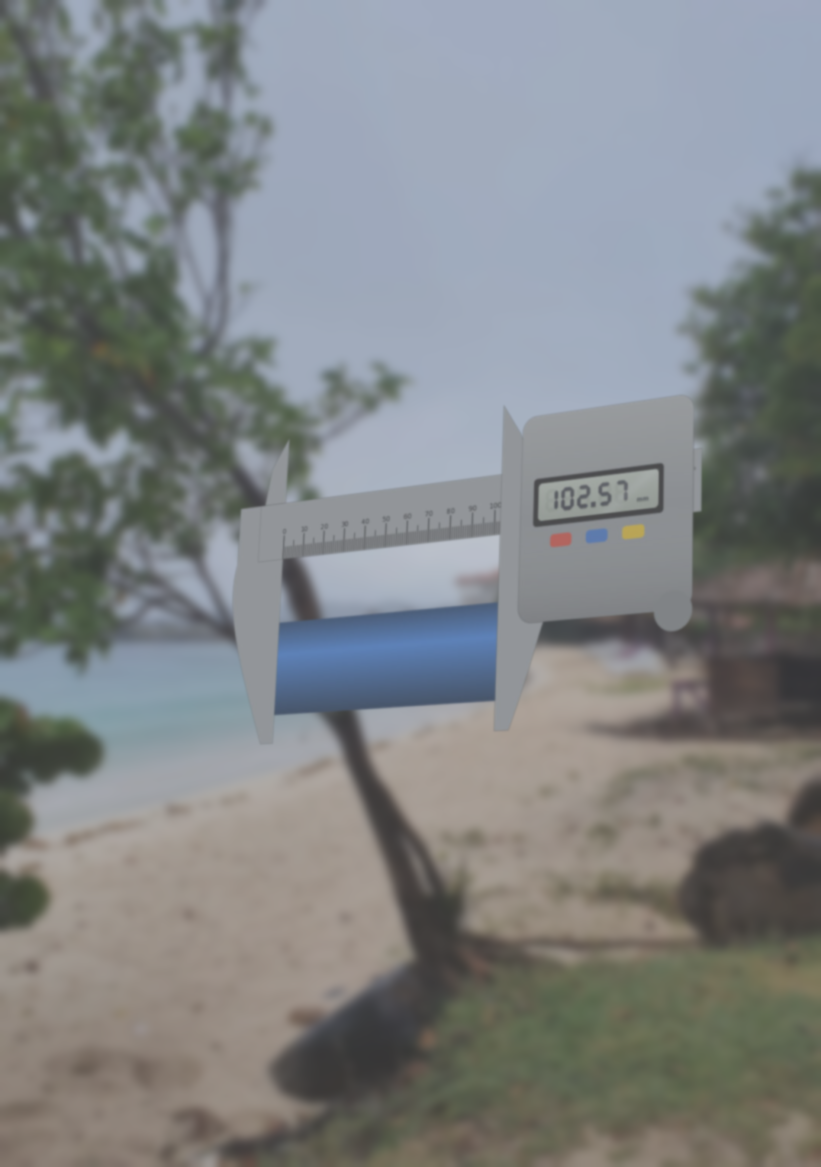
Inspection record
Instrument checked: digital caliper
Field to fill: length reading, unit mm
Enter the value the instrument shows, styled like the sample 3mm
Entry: 102.57mm
